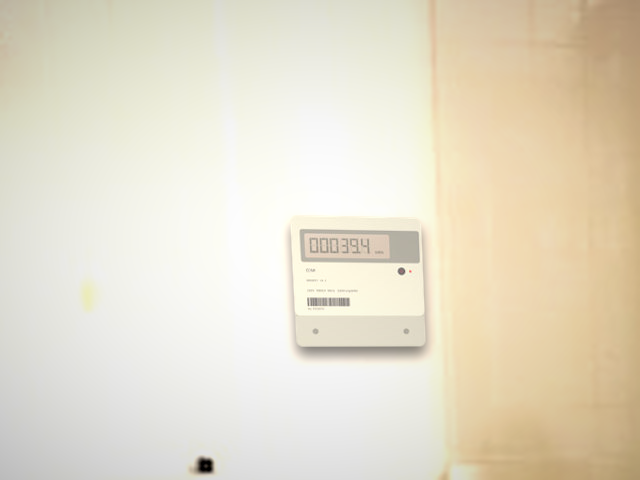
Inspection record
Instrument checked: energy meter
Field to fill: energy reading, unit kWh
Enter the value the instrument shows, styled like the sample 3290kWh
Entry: 39.4kWh
